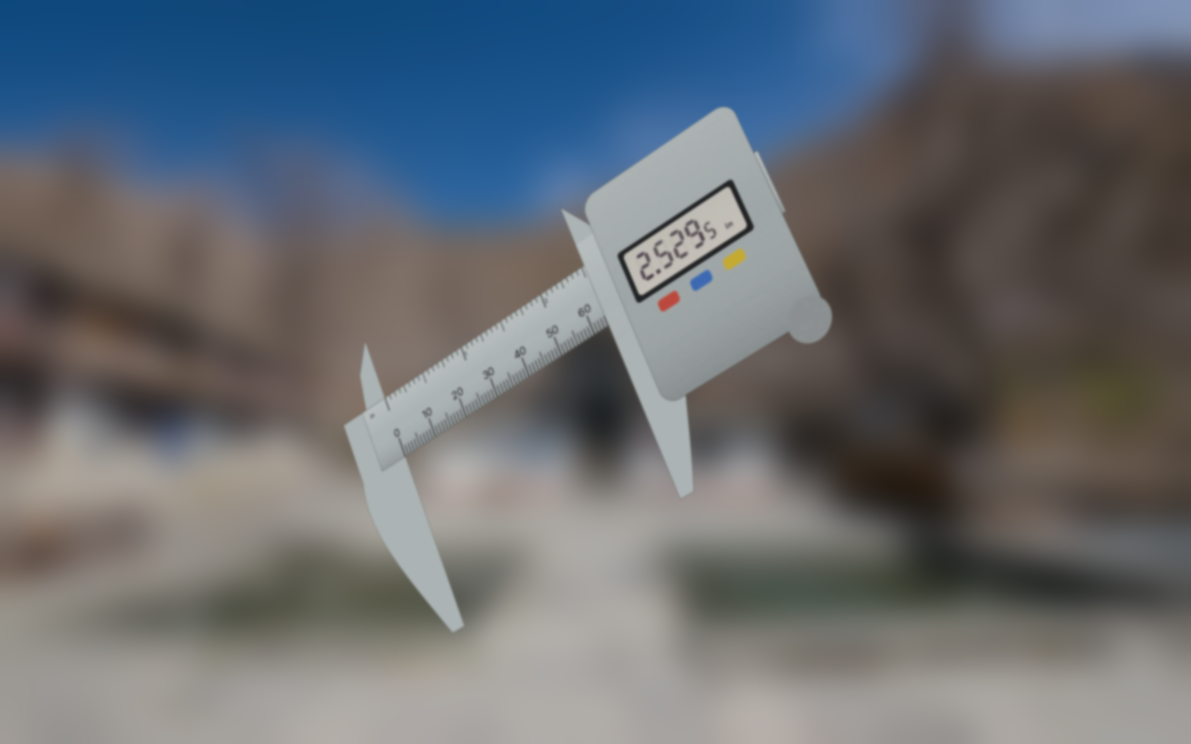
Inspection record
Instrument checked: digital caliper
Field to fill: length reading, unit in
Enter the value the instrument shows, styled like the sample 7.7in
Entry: 2.5295in
